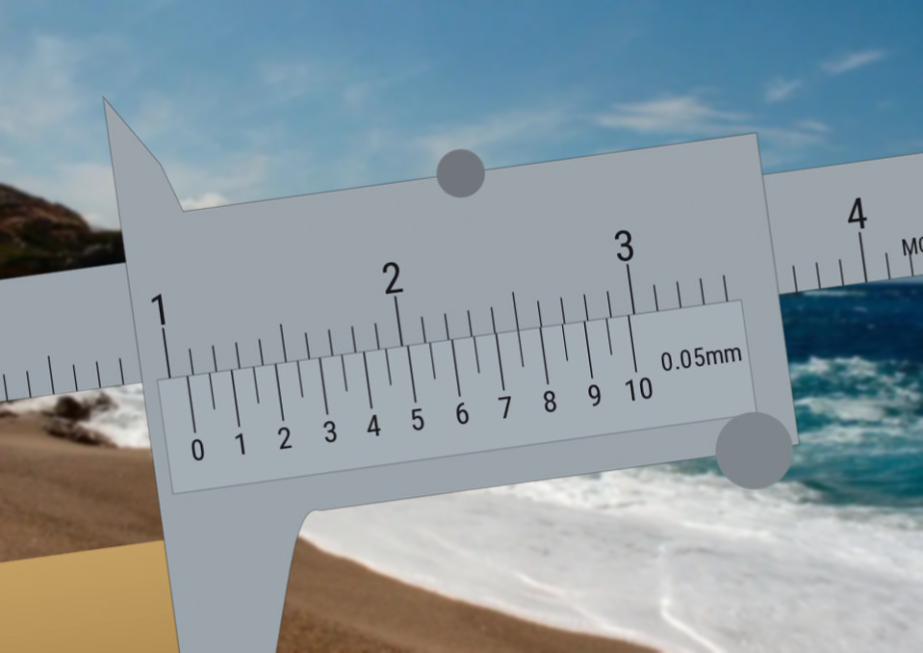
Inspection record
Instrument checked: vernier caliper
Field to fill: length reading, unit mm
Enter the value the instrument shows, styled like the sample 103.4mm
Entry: 10.75mm
